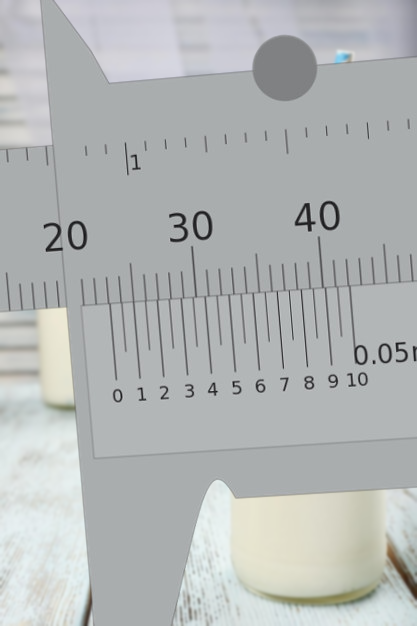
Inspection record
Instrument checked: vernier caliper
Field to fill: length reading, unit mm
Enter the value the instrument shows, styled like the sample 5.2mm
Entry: 23.1mm
